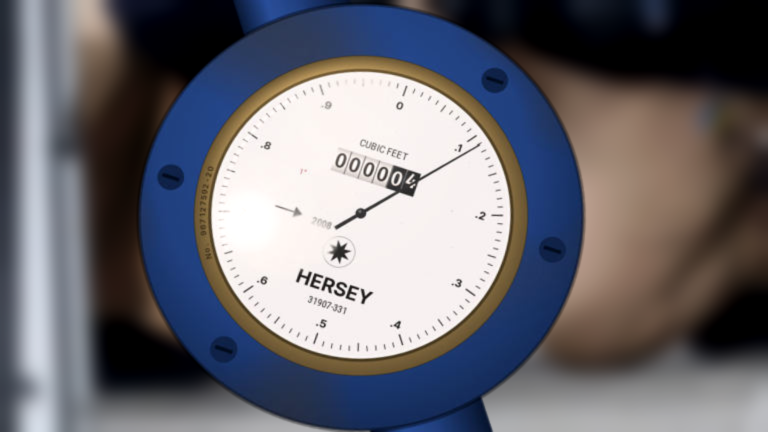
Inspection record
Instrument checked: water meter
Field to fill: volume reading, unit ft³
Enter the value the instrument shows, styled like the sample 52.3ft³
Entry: 4.11ft³
